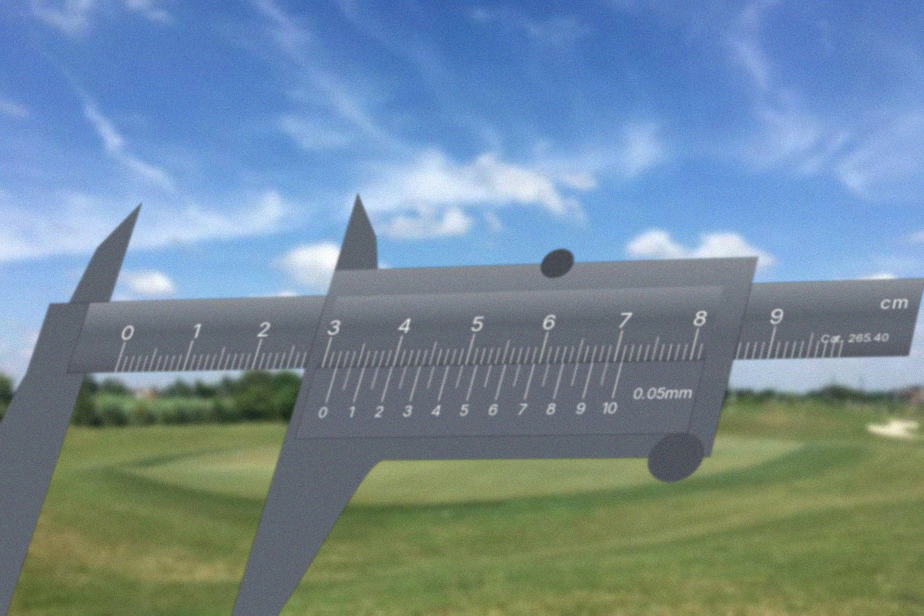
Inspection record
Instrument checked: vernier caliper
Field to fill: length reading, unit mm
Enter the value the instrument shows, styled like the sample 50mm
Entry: 32.0mm
